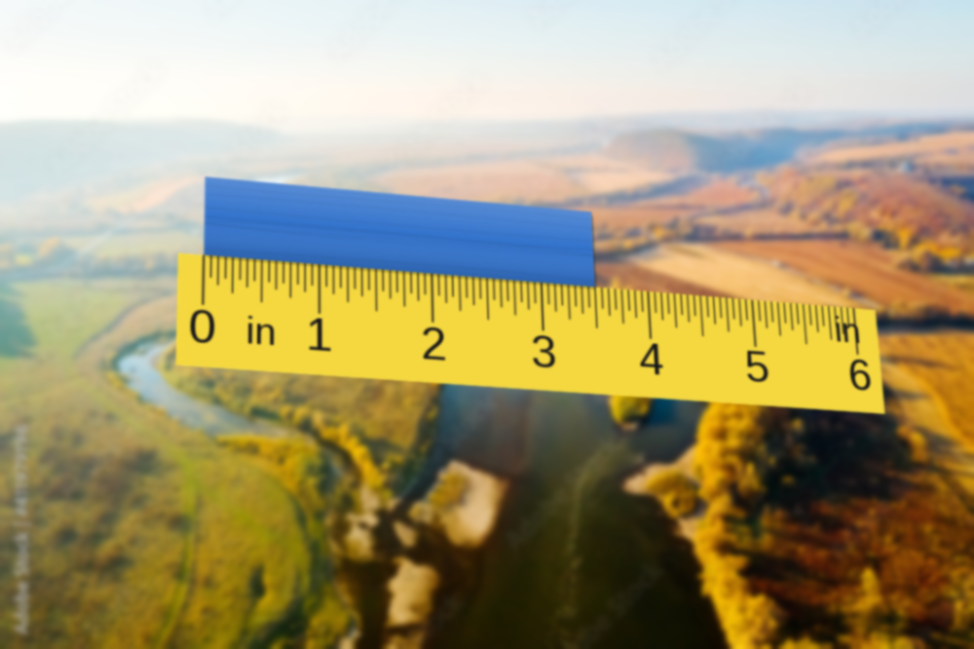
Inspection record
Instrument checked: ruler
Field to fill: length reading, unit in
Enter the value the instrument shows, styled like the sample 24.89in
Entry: 3.5in
